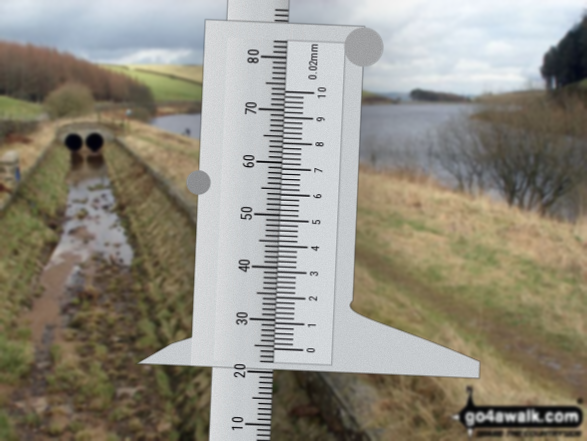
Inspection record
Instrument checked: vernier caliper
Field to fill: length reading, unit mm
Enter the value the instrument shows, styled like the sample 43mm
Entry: 24.5mm
